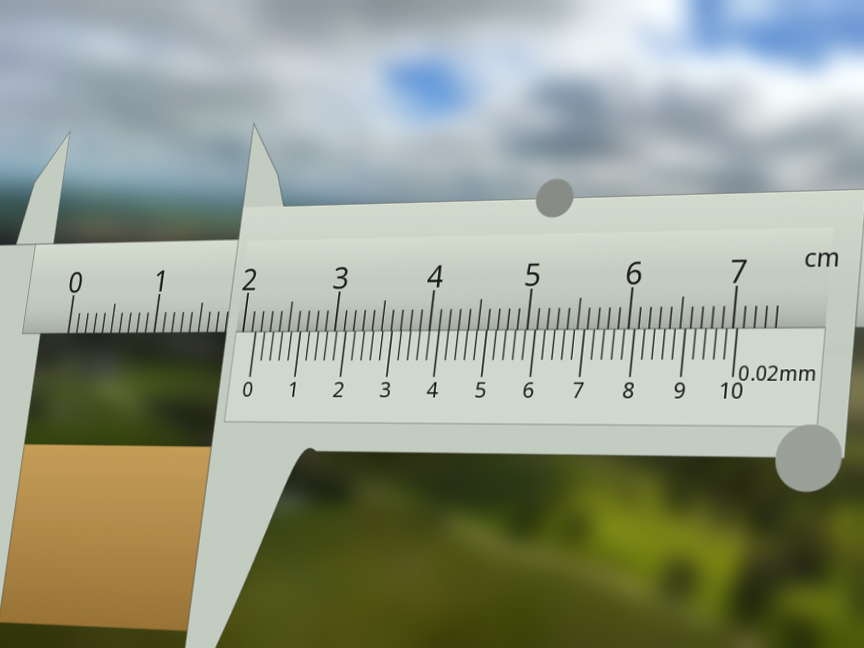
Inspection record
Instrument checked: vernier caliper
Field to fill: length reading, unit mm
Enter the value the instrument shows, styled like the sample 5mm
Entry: 21.4mm
